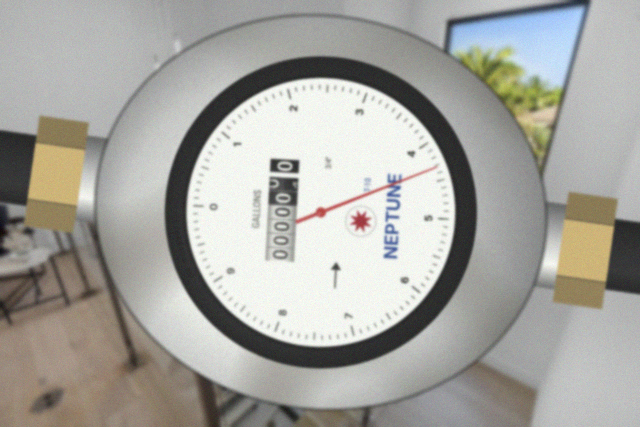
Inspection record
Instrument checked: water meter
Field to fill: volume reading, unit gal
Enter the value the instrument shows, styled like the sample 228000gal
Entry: 4.3gal
